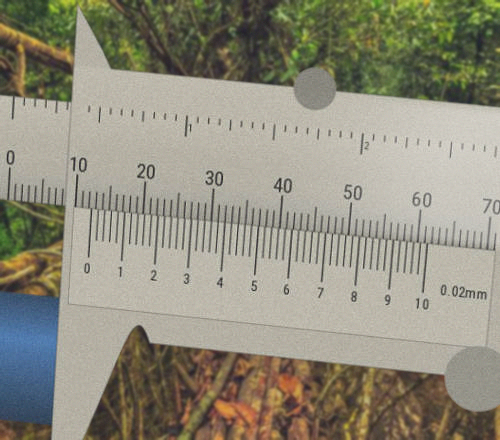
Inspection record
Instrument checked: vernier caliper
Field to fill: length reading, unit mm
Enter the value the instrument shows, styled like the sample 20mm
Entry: 12.4mm
